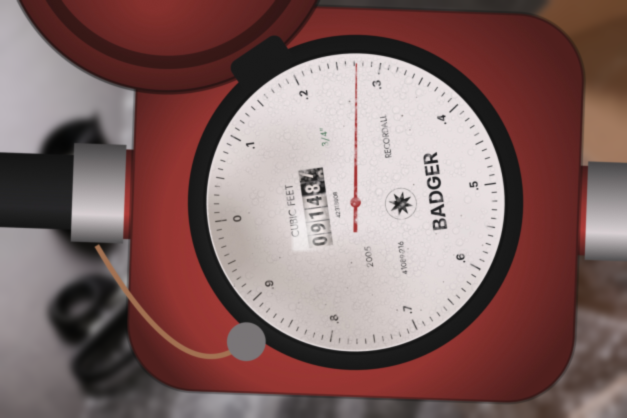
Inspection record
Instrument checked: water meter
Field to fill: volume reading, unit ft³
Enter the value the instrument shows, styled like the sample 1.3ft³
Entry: 91487.27ft³
